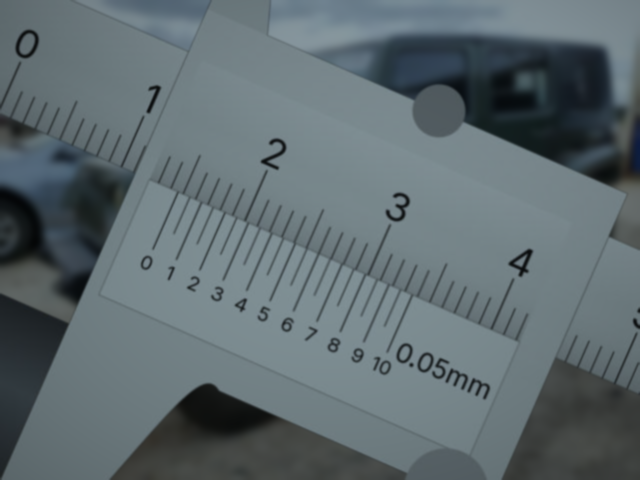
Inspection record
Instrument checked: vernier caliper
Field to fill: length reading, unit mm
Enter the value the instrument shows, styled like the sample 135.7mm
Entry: 14.6mm
